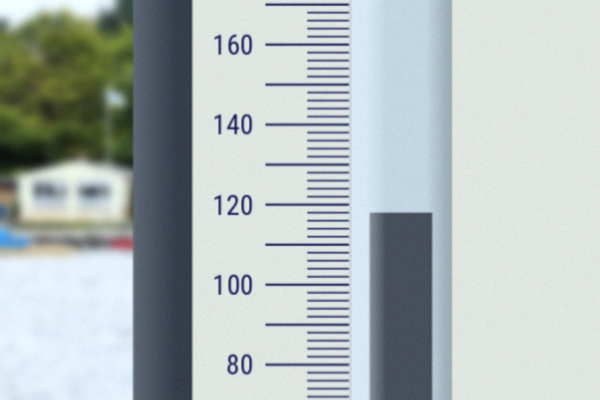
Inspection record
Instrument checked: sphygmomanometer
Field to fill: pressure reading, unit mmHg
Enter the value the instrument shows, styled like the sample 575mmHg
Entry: 118mmHg
